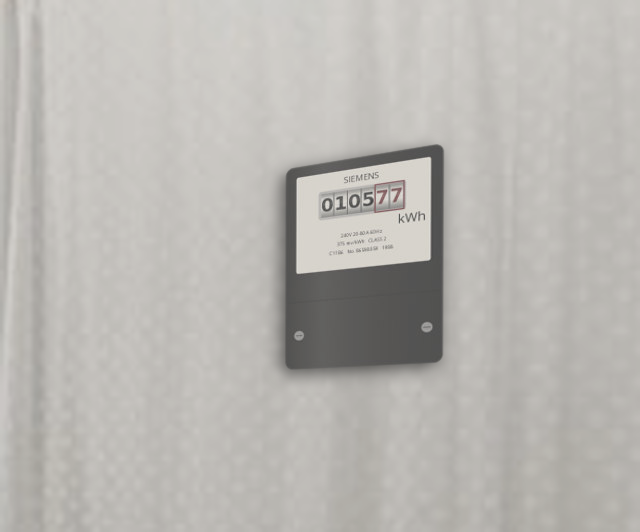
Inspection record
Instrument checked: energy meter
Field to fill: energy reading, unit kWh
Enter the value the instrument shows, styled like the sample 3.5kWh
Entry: 105.77kWh
